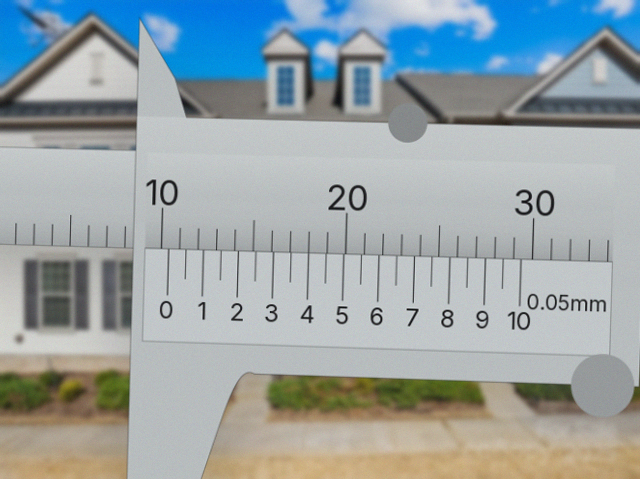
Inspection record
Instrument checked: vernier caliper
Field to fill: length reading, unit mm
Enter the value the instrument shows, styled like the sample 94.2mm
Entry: 10.4mm
